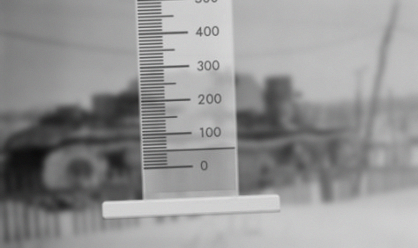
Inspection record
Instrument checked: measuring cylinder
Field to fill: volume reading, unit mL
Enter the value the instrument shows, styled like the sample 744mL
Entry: 50mL
